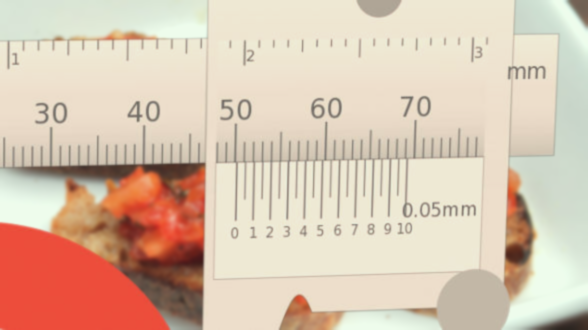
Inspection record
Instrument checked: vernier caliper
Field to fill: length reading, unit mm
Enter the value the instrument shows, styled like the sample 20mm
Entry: 50.2mm
